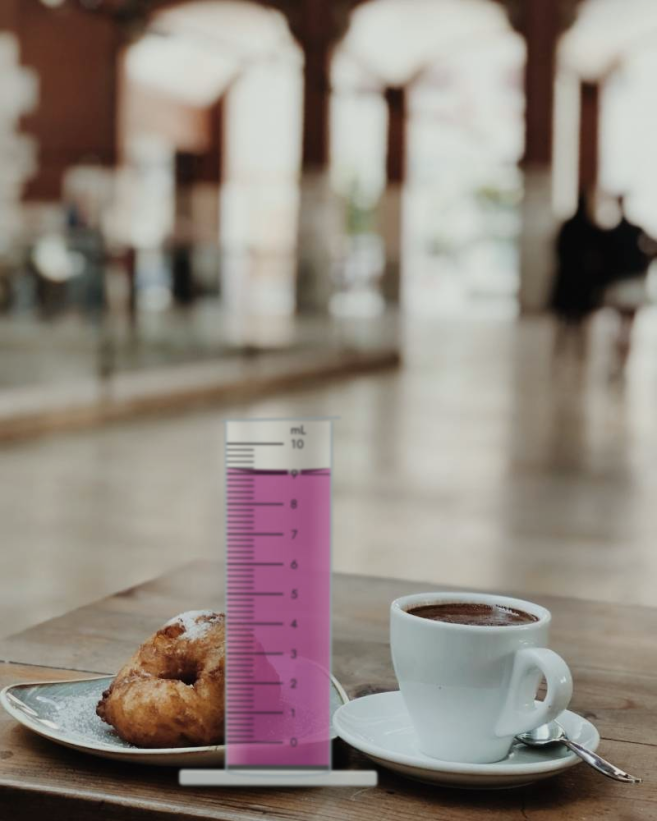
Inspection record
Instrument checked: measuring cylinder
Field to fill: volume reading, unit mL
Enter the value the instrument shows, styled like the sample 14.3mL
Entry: 9mL
